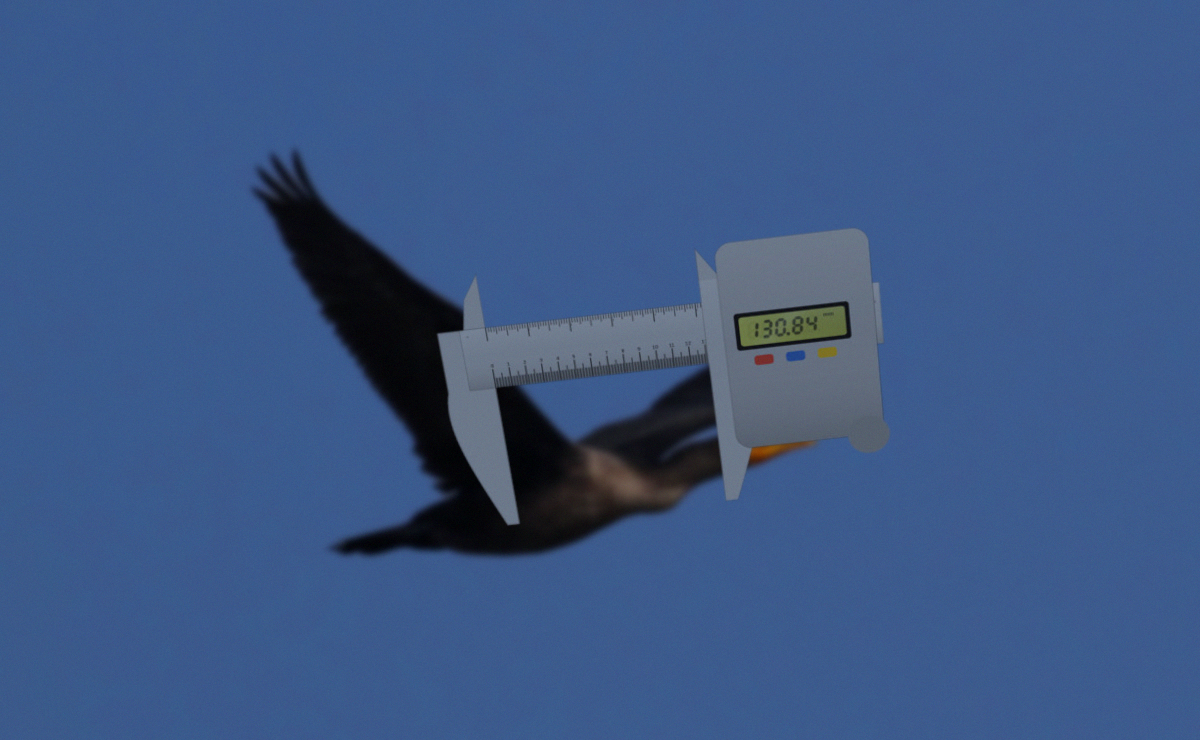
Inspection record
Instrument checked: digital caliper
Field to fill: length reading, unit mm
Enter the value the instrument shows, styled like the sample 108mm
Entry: 130.84mm
